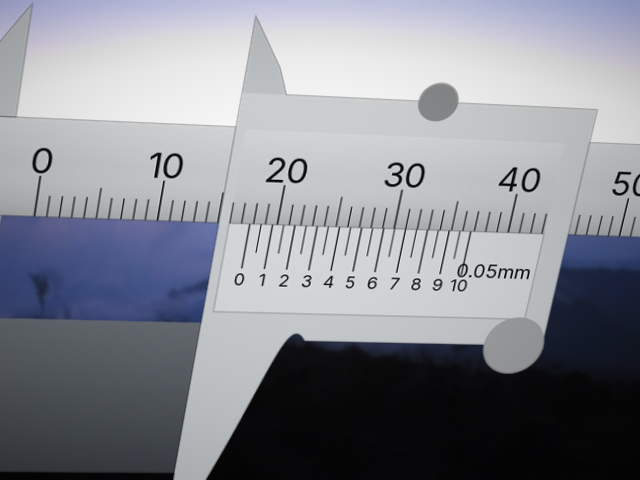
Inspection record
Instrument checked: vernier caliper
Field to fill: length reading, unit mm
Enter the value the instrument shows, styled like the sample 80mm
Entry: 17.7mm
